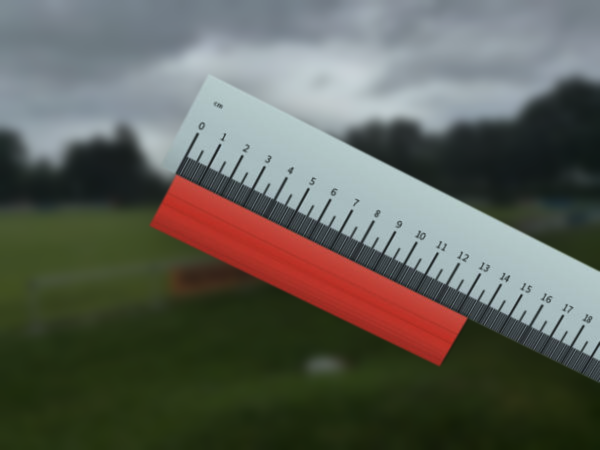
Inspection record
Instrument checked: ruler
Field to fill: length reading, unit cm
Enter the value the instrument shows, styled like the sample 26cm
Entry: 13.5cm
